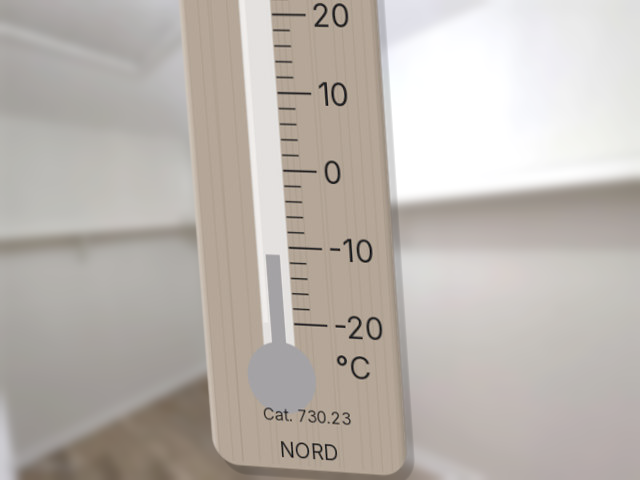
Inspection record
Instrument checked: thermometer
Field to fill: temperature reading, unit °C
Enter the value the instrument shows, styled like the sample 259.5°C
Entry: -11°C
